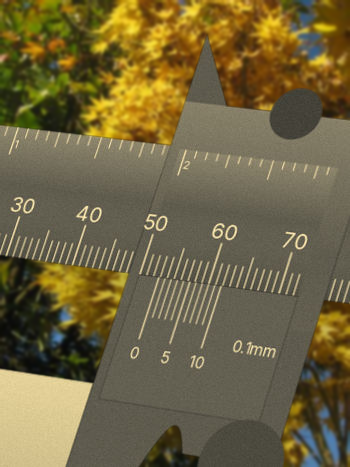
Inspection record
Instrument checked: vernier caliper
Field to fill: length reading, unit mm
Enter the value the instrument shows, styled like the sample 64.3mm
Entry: 52.8mm
